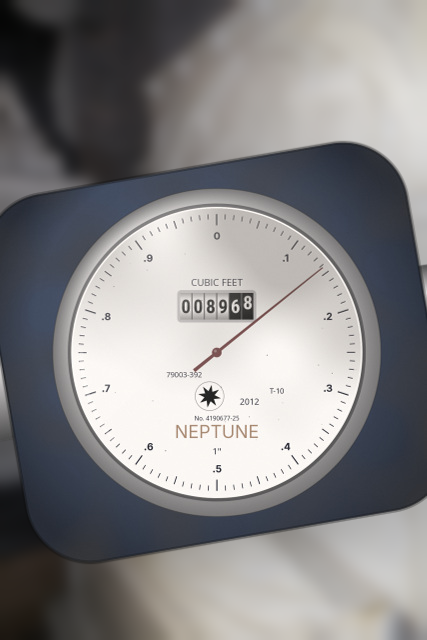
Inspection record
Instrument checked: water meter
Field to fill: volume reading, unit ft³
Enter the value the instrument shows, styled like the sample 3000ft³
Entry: 8968.14ft³
